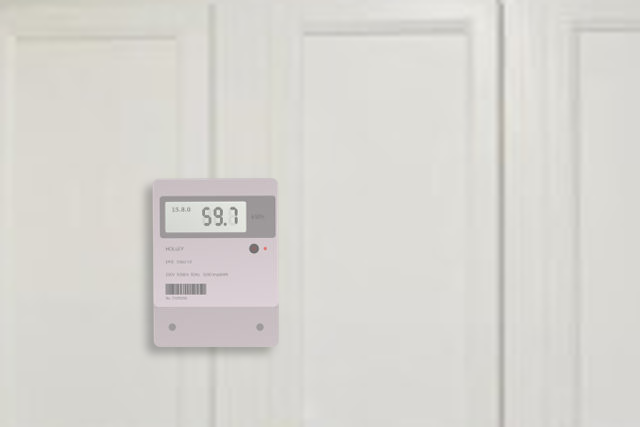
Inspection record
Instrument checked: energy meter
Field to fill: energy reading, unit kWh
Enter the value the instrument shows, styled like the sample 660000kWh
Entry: 59.7kWh
